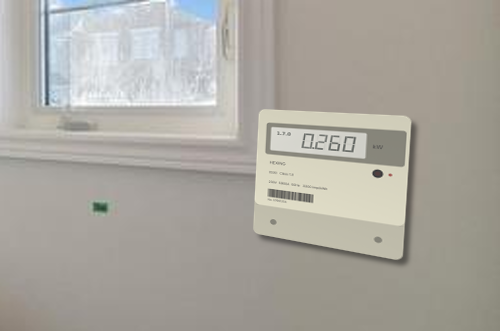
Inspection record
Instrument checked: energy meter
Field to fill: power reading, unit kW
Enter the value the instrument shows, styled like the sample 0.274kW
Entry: 0.260kW
